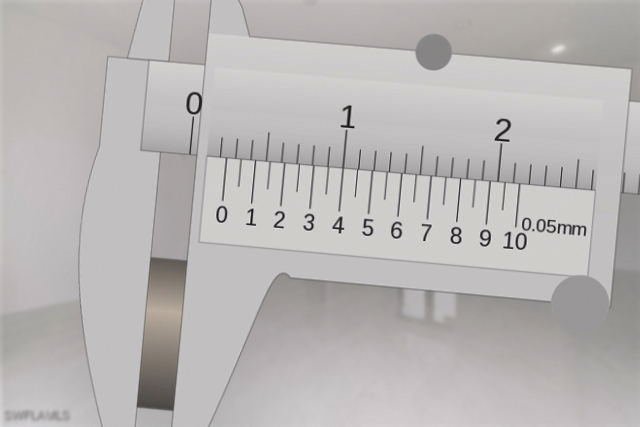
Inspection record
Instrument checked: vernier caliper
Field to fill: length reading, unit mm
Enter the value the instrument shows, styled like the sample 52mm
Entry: 2.4mm
